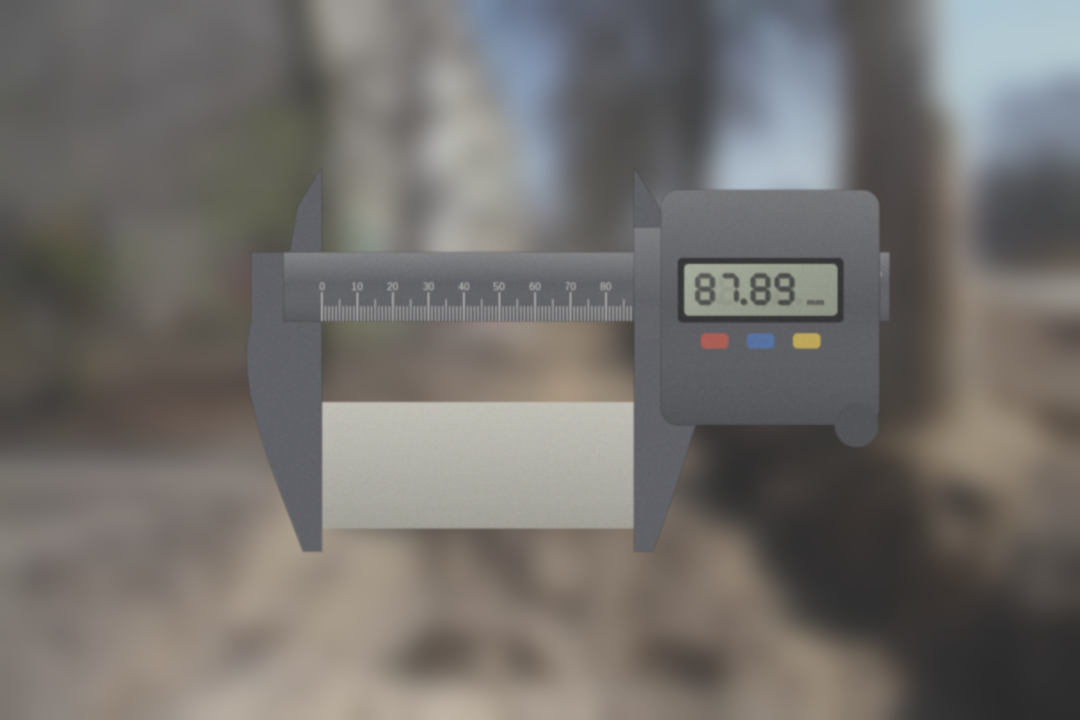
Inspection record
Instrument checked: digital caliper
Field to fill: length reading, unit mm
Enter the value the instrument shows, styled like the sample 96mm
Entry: 87.89mm
